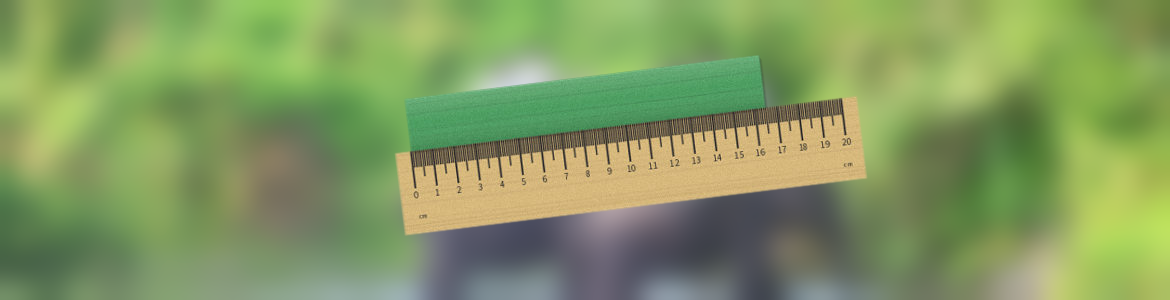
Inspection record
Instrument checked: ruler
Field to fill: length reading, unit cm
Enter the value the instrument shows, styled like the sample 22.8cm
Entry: 16.5cm
